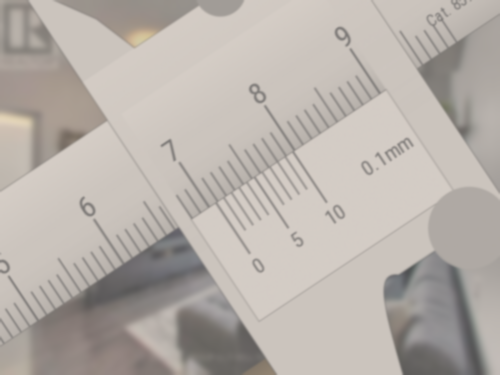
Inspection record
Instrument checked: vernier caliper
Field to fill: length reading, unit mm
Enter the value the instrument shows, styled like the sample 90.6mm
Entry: 70.8mm
